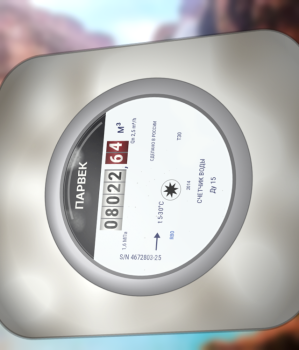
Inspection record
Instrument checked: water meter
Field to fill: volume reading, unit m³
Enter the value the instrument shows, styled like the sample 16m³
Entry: 8022.64m³
